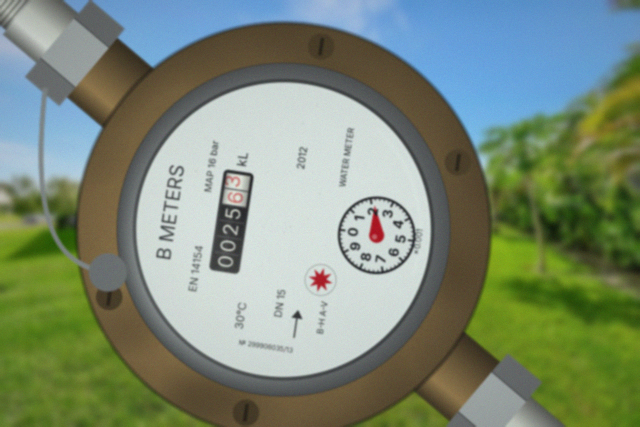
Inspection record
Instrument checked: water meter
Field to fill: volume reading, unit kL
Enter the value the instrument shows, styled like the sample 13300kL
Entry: 25.632kL
